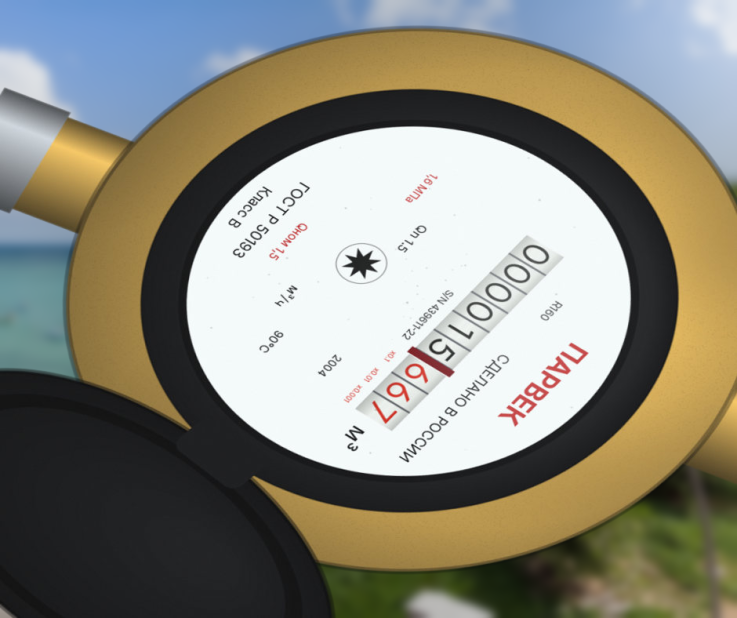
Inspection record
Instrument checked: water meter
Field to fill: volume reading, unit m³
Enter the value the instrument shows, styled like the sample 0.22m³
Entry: 15.667m³
